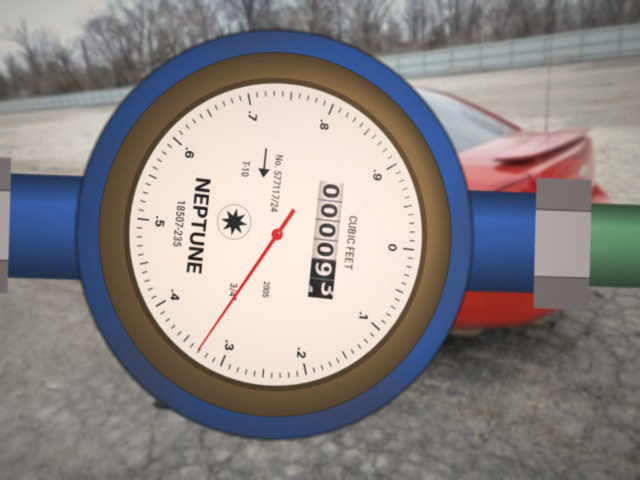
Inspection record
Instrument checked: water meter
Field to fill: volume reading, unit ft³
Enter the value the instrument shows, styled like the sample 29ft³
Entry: 93.33ft³
